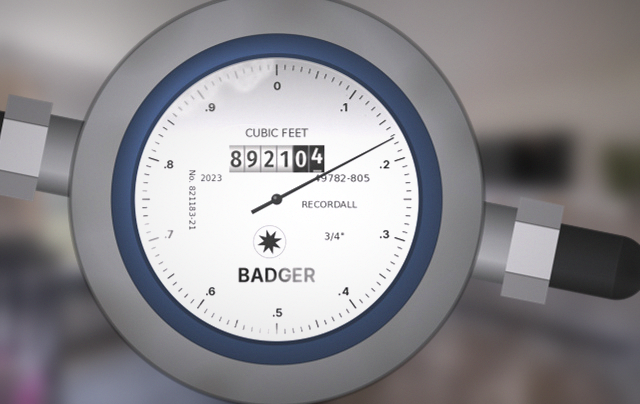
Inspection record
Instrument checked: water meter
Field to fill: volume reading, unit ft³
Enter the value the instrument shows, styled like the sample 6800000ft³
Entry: 892104.17ft³
